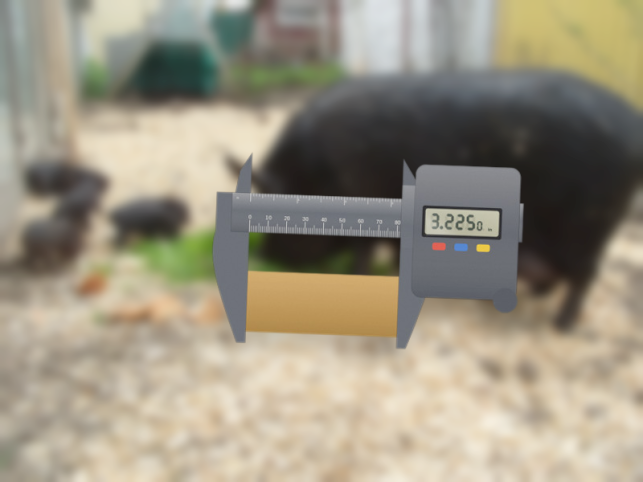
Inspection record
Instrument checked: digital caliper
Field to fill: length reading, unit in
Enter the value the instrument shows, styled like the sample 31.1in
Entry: 3.2250in
